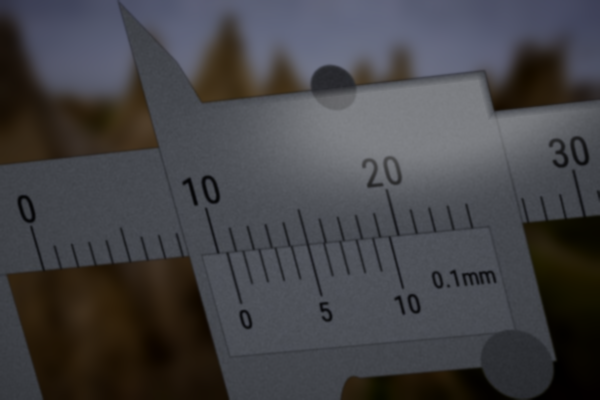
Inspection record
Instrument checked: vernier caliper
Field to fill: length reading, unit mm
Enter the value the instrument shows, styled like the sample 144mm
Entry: 10.5mm
